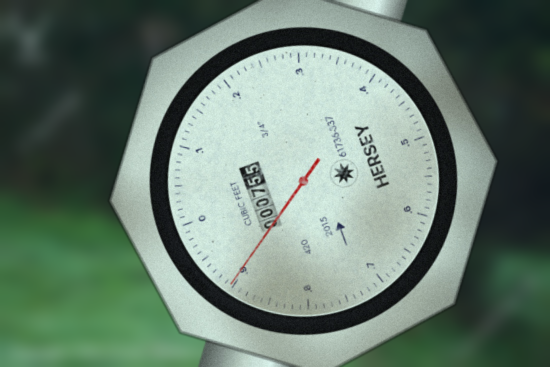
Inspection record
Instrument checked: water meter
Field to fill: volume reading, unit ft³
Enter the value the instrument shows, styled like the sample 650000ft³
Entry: 754.90ft³
